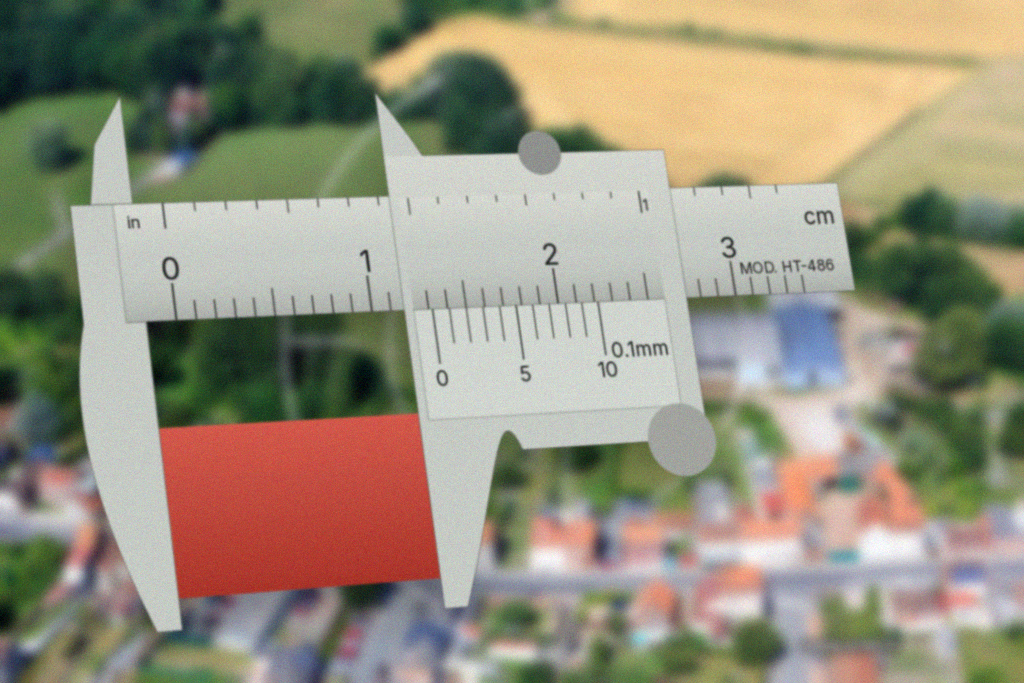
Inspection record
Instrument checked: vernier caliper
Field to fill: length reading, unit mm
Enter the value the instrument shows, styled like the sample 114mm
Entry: 13.2mm
